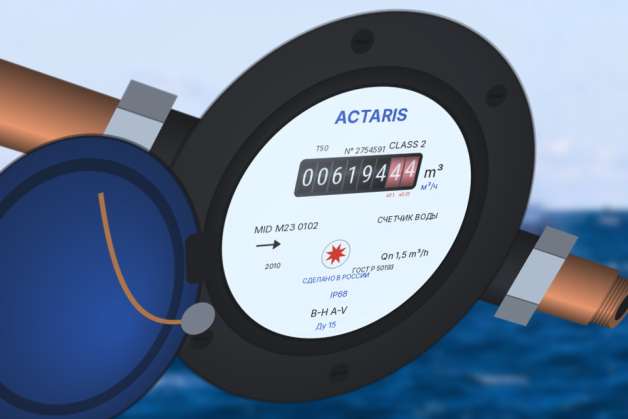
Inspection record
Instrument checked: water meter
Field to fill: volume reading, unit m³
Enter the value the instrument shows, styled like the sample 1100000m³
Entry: 6194.44m³
